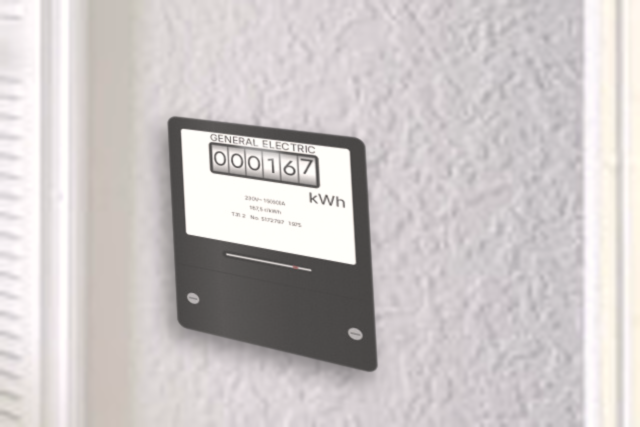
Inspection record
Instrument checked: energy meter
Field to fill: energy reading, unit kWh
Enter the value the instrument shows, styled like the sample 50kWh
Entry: 167kWh
